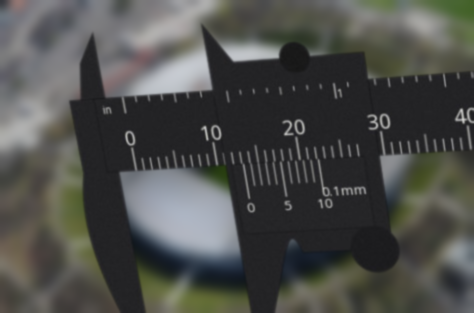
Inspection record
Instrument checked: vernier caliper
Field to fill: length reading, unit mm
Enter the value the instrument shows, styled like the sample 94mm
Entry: 13.2mm
